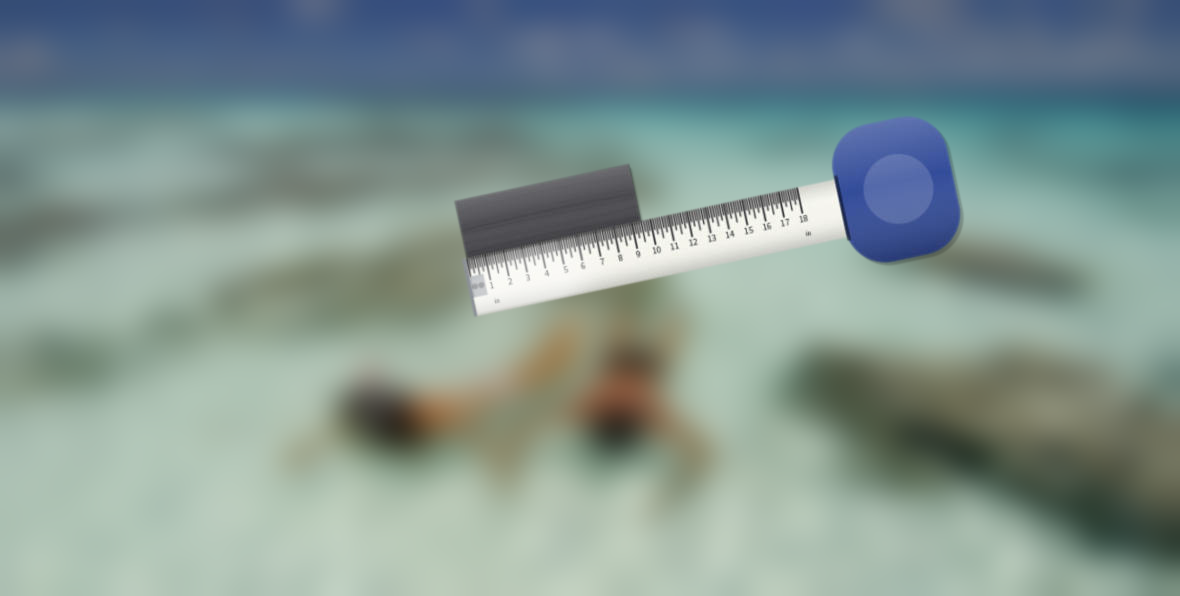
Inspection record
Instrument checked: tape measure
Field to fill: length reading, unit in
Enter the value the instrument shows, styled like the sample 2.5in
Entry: 9.5in
